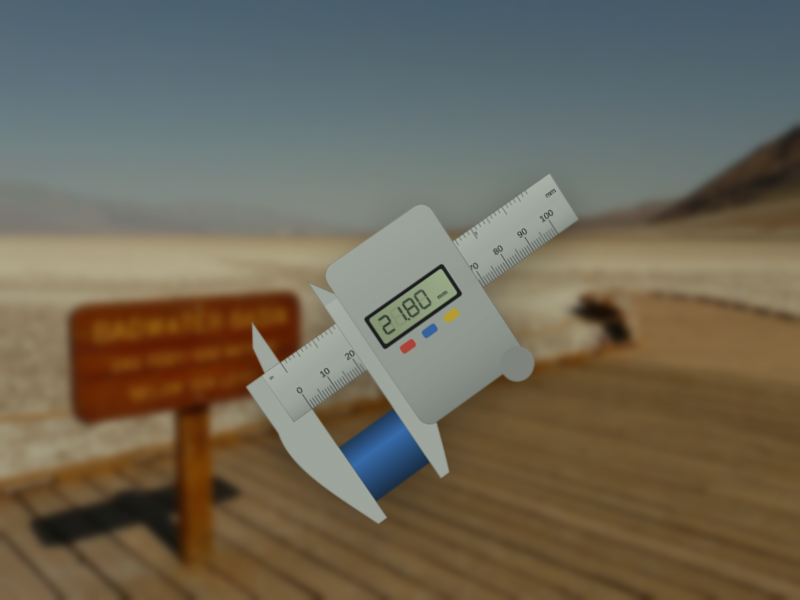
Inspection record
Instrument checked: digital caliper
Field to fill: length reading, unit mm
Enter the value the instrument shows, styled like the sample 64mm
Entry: 21.80mm
